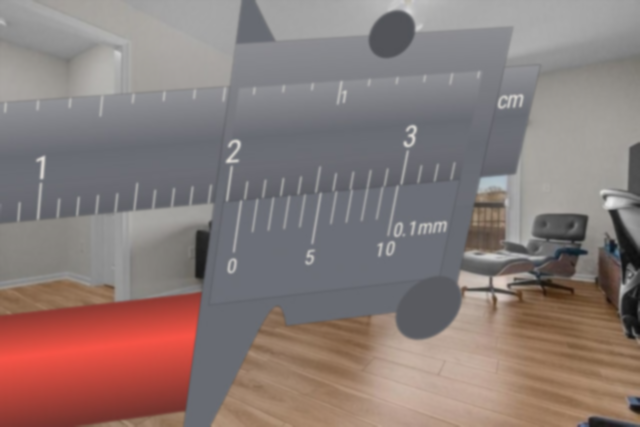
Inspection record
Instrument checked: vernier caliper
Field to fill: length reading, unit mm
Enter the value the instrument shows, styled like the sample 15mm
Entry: 20.8mm
